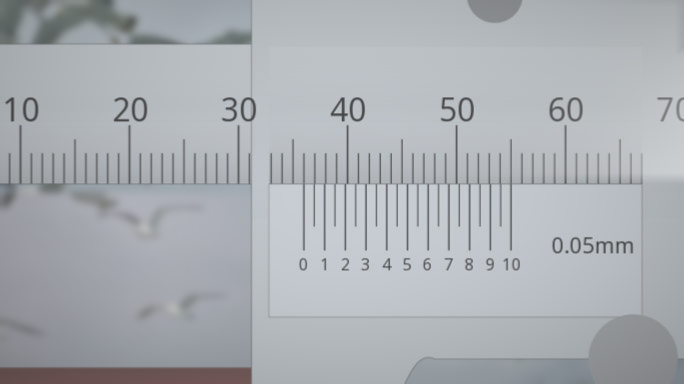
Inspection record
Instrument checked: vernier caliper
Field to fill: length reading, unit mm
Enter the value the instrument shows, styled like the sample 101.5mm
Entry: 36.0mm
